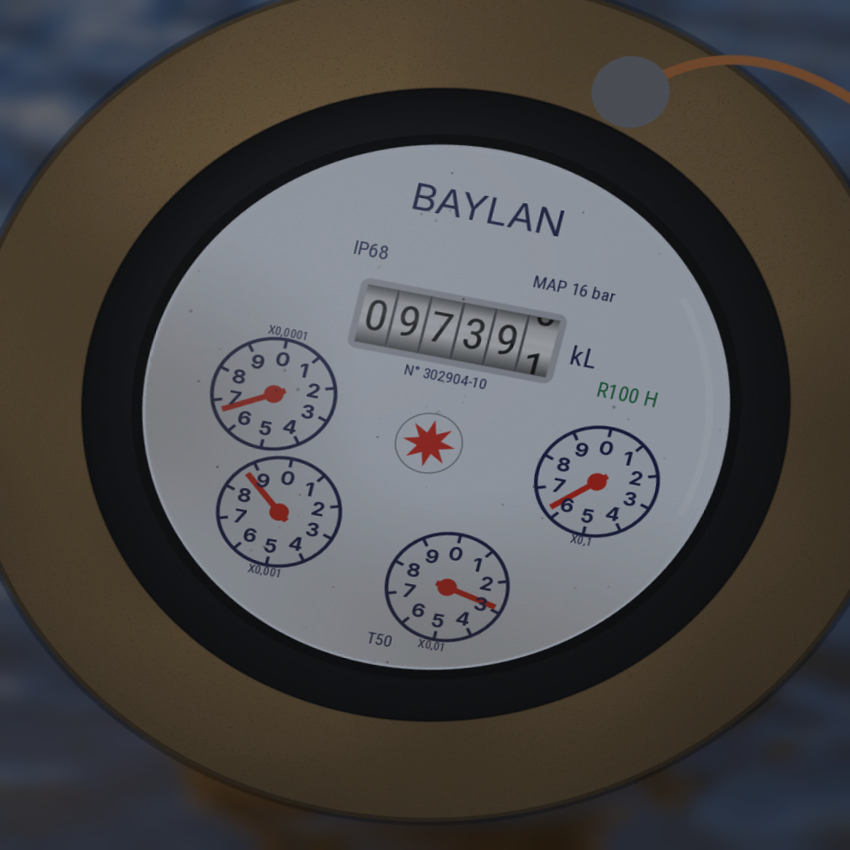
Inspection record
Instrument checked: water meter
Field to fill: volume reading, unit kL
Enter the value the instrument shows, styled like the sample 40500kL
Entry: 97390.6286kL
